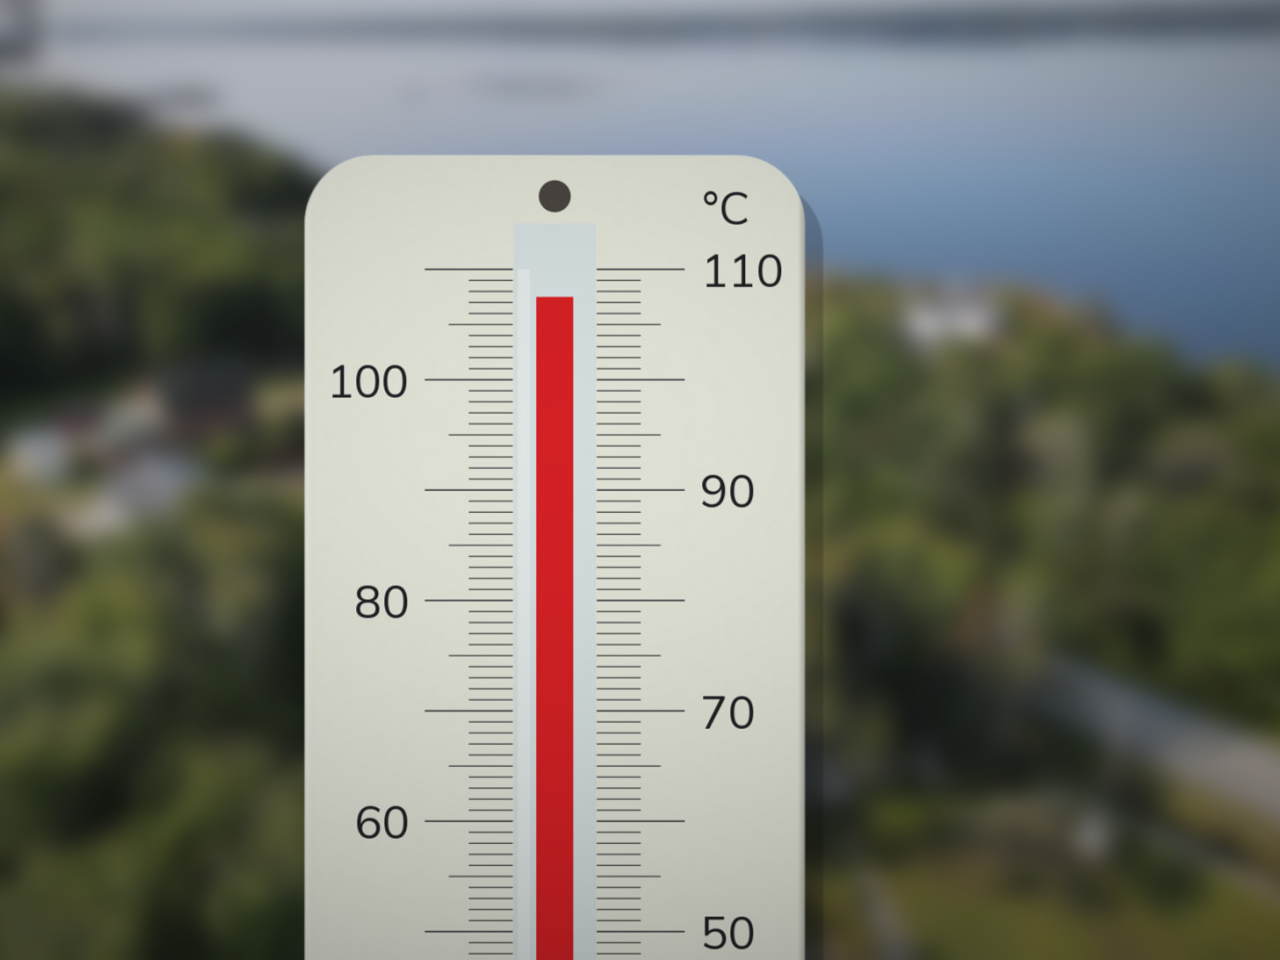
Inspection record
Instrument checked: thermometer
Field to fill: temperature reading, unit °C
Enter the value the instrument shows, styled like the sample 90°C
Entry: 107.5°C
